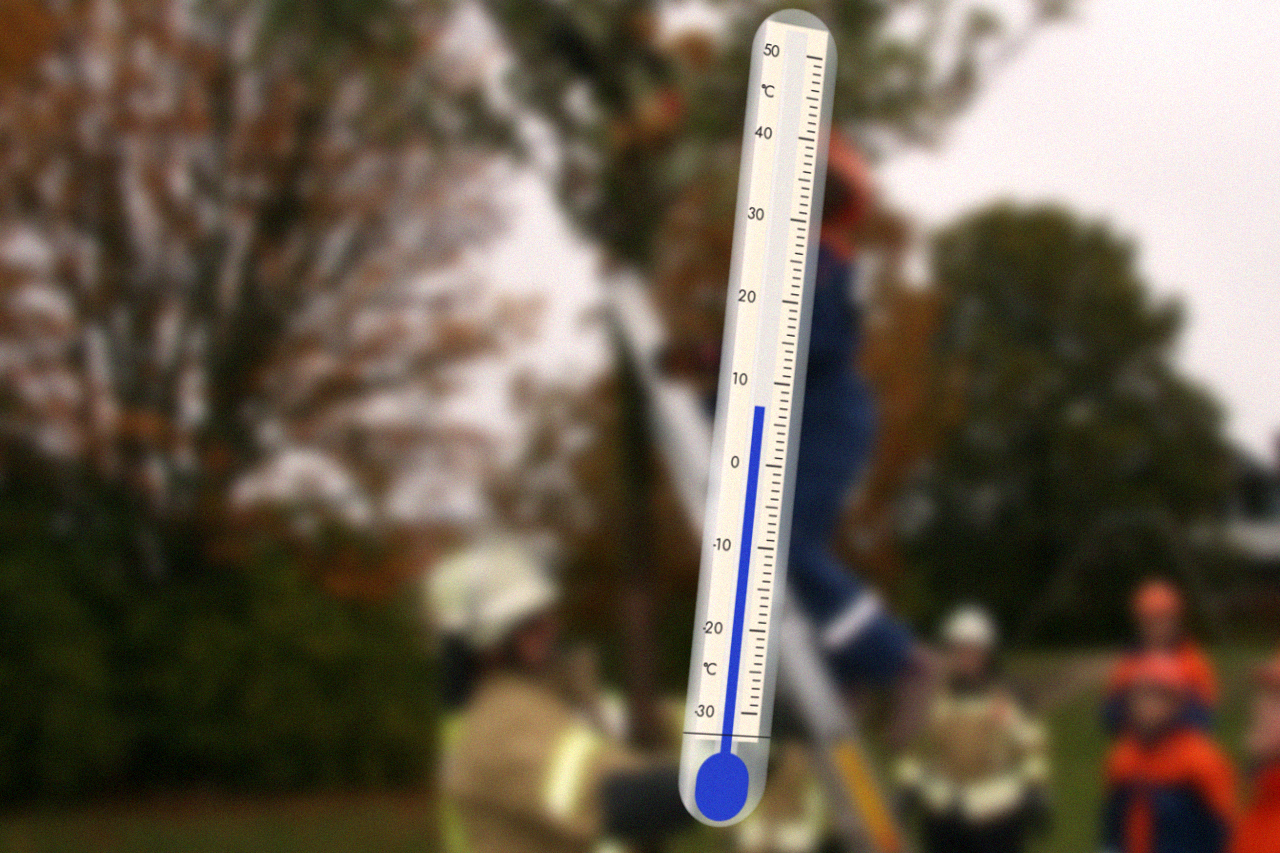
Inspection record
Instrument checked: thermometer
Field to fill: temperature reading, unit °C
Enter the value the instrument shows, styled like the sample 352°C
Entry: 7°C
